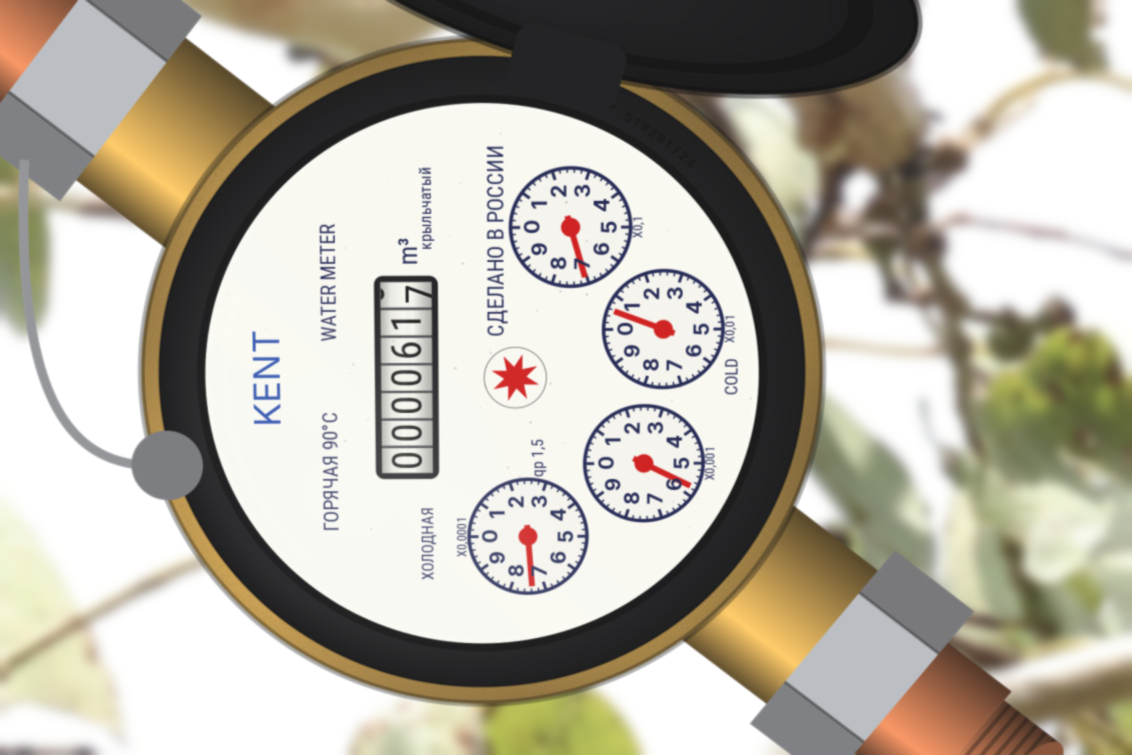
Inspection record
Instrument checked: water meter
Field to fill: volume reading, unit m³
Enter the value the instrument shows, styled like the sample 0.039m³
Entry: 616.7057m³
